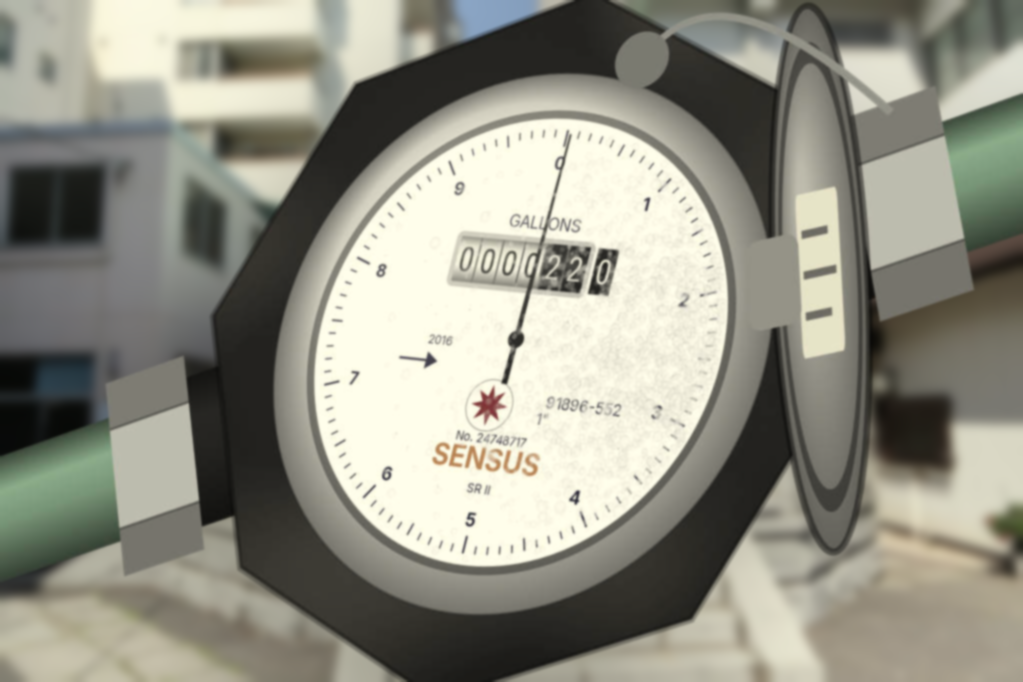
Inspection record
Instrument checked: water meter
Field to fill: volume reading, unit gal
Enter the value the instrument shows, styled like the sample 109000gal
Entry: 220.0gal
